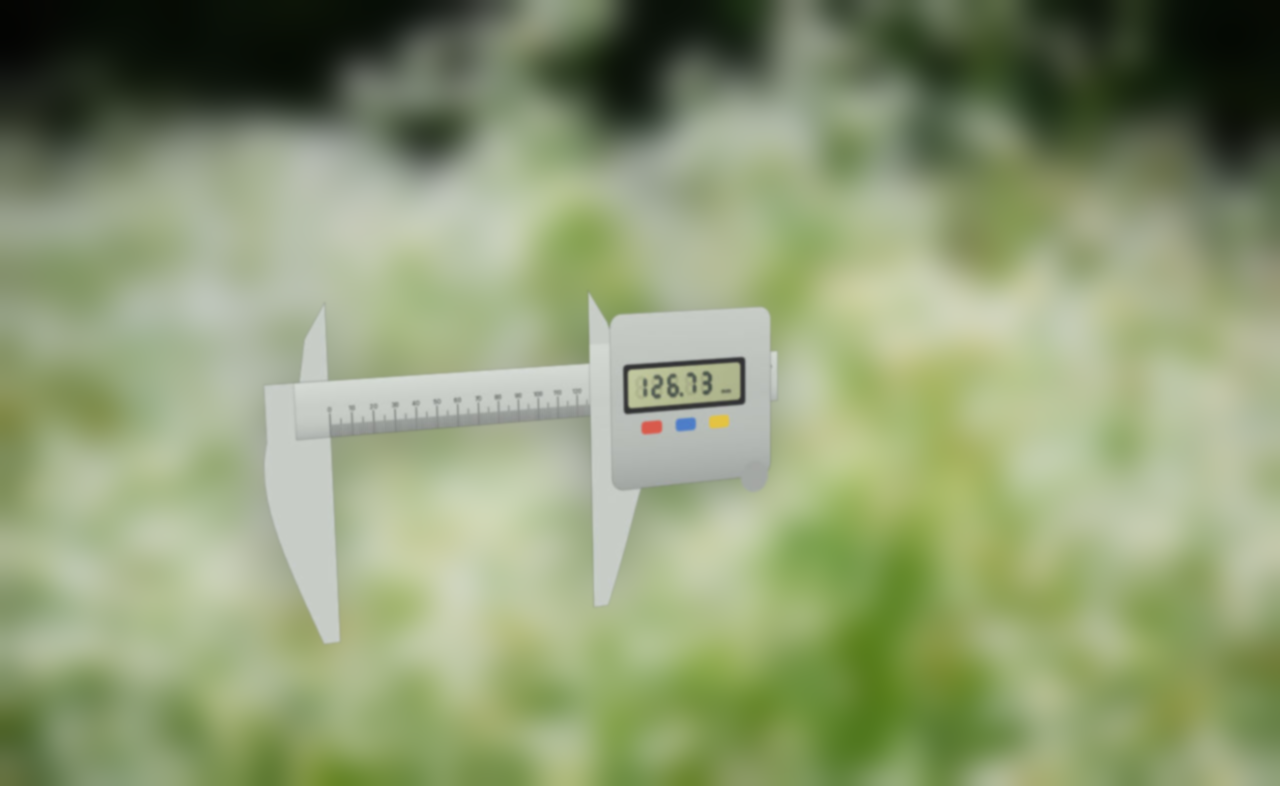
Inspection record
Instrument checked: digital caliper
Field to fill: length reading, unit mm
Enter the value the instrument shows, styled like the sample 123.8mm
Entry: 126.73mm
